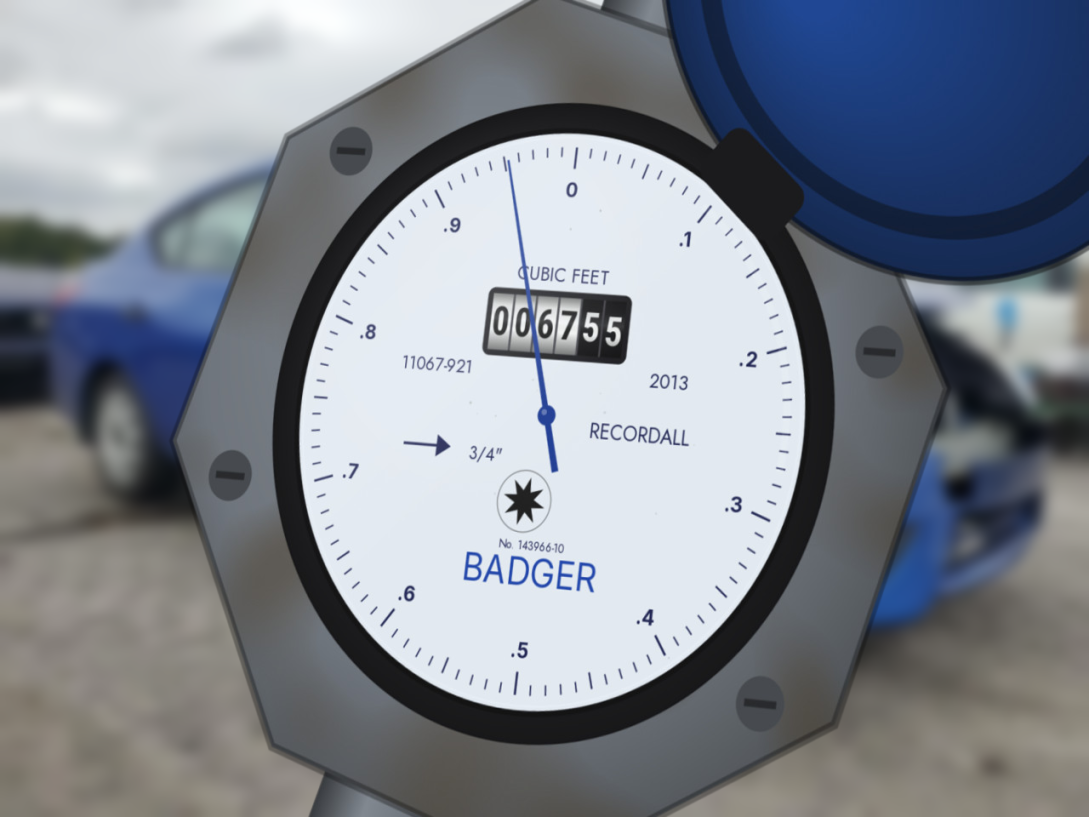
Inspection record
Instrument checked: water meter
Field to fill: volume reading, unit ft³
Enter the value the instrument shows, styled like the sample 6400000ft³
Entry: 6754.95ft³
